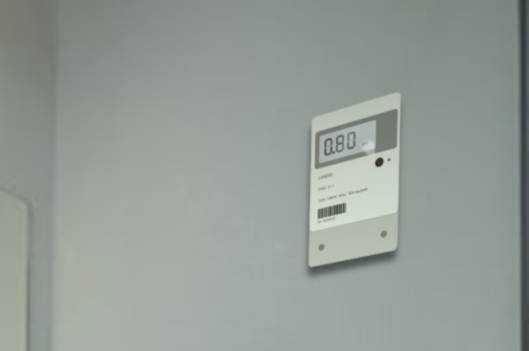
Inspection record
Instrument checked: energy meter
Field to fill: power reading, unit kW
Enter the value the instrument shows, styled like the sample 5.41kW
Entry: 0.80kW
